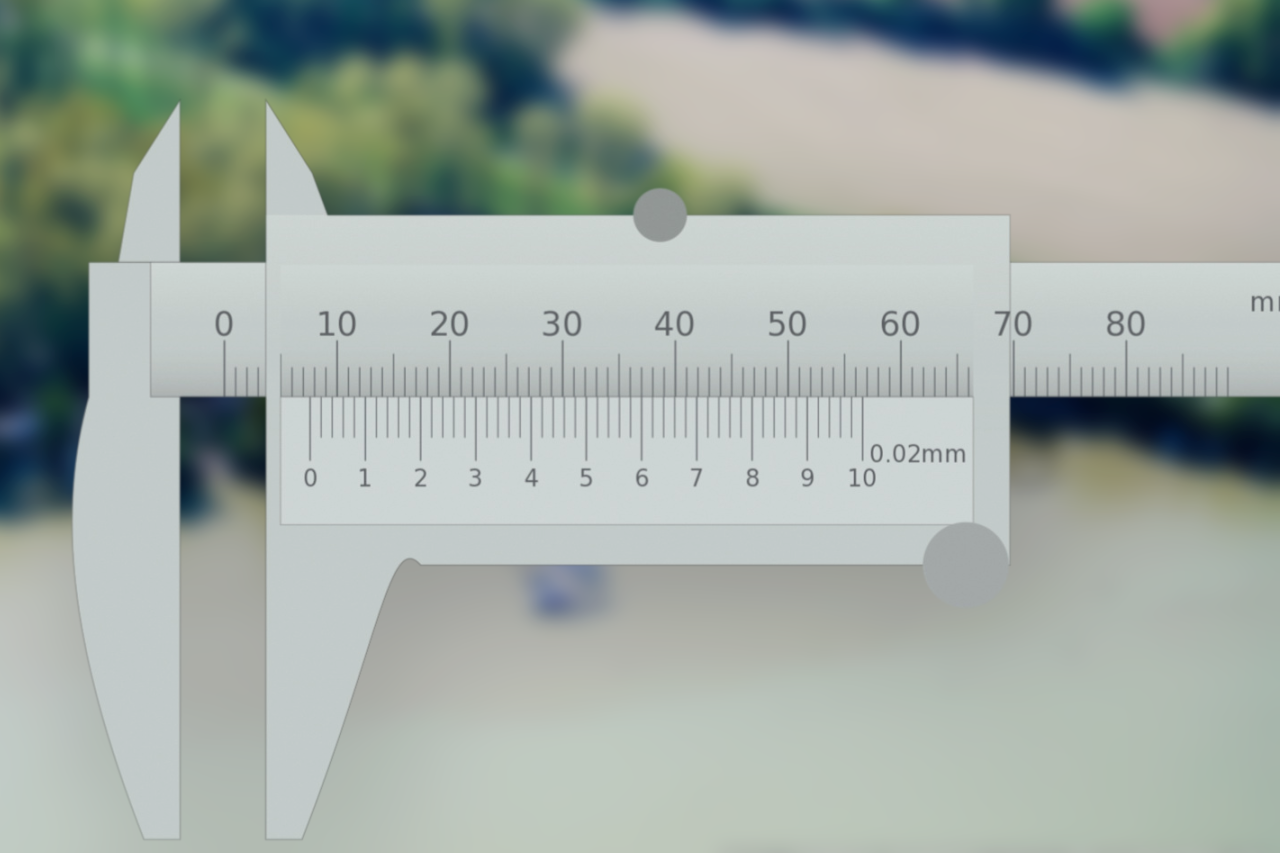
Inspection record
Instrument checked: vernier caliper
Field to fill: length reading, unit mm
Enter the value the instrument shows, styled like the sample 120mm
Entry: 7.6mm
